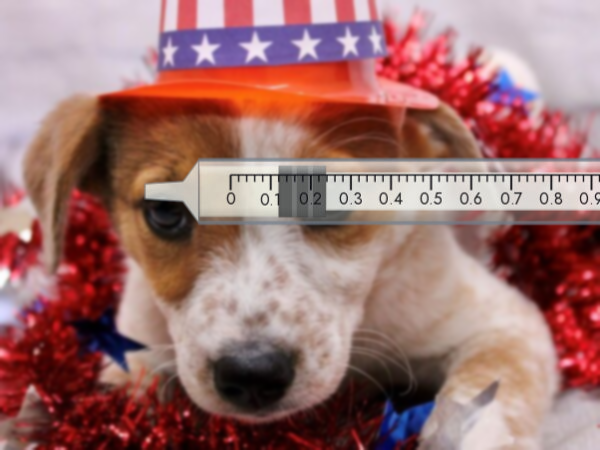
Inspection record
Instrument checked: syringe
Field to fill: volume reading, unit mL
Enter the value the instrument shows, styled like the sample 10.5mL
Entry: 0.12mL
